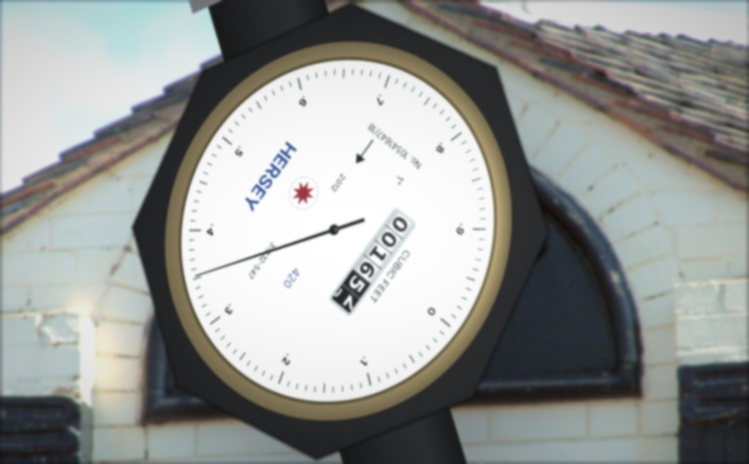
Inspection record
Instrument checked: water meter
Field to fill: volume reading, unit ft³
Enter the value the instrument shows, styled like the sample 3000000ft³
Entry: 1652.35ft³
